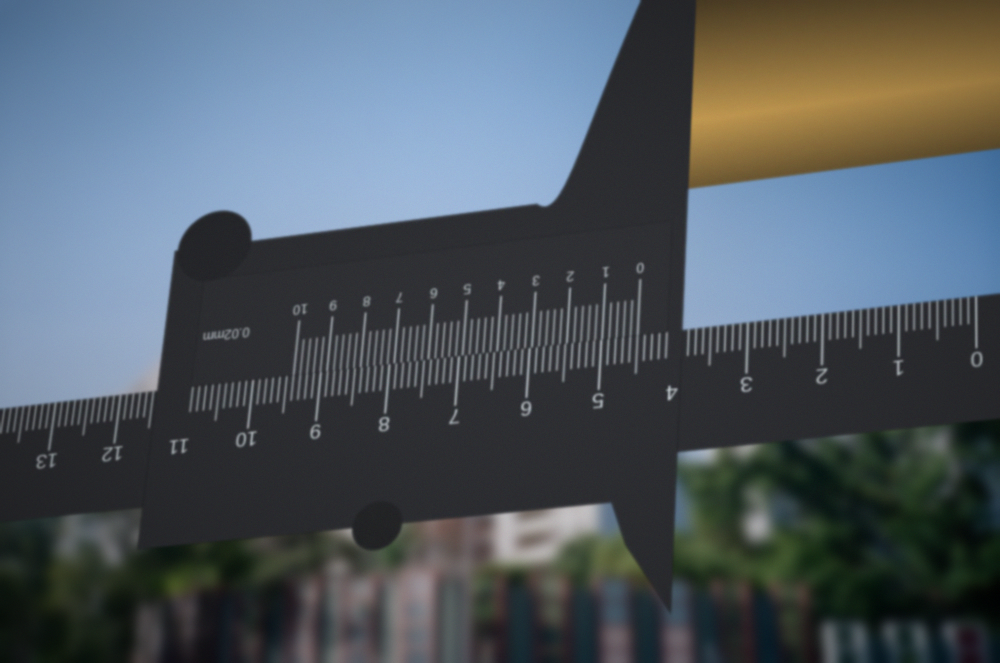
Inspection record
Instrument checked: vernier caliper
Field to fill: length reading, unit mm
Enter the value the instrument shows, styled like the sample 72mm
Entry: 45.0mm
